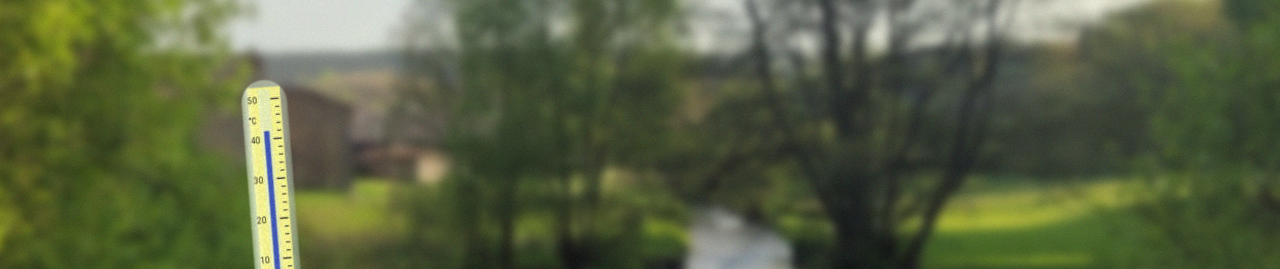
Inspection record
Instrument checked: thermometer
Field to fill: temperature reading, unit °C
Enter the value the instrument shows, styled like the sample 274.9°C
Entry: 42°C
